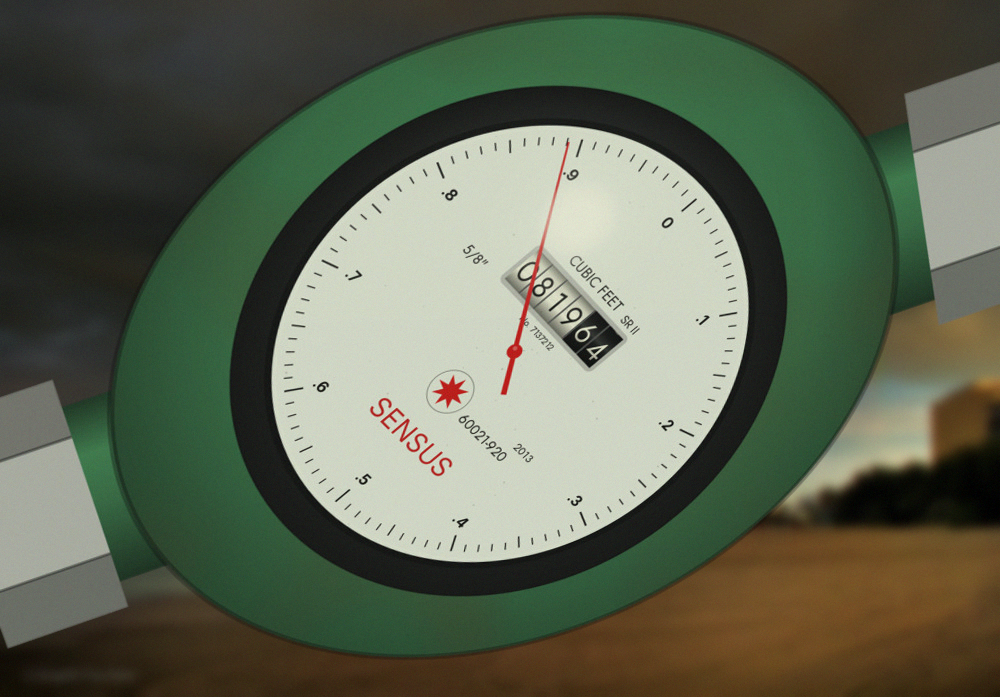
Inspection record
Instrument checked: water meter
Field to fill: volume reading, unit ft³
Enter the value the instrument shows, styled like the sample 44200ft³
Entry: 81963.89ft³
